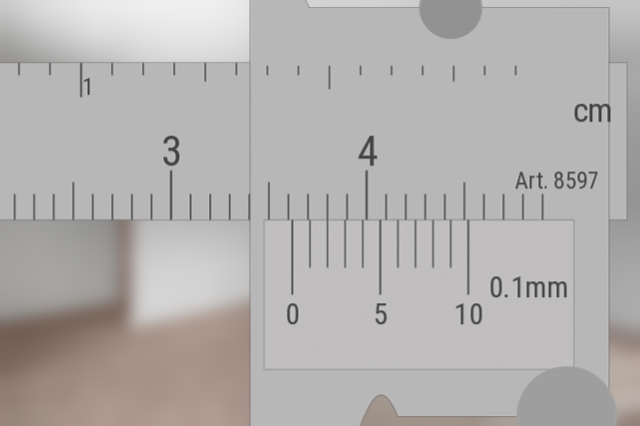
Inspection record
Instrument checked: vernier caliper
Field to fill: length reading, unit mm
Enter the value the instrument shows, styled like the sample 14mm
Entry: 36.2mm
